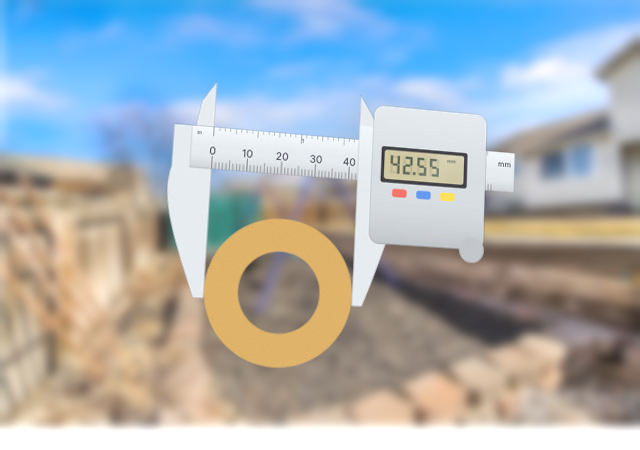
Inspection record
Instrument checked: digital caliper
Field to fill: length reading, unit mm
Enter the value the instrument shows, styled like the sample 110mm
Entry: 42.55mm
